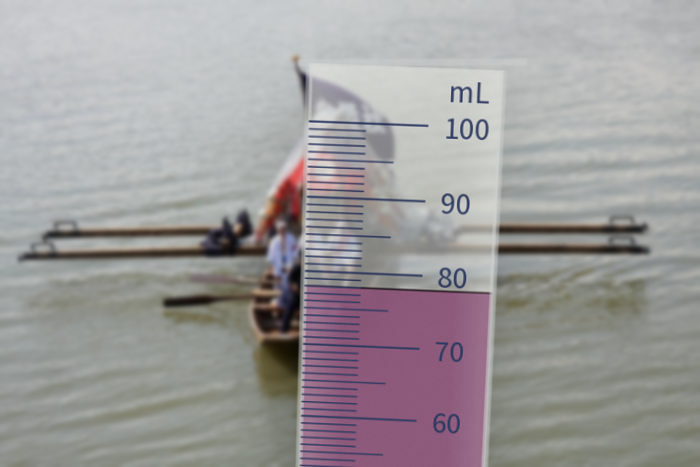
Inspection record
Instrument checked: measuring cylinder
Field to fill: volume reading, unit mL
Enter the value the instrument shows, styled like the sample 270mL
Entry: 78mL
